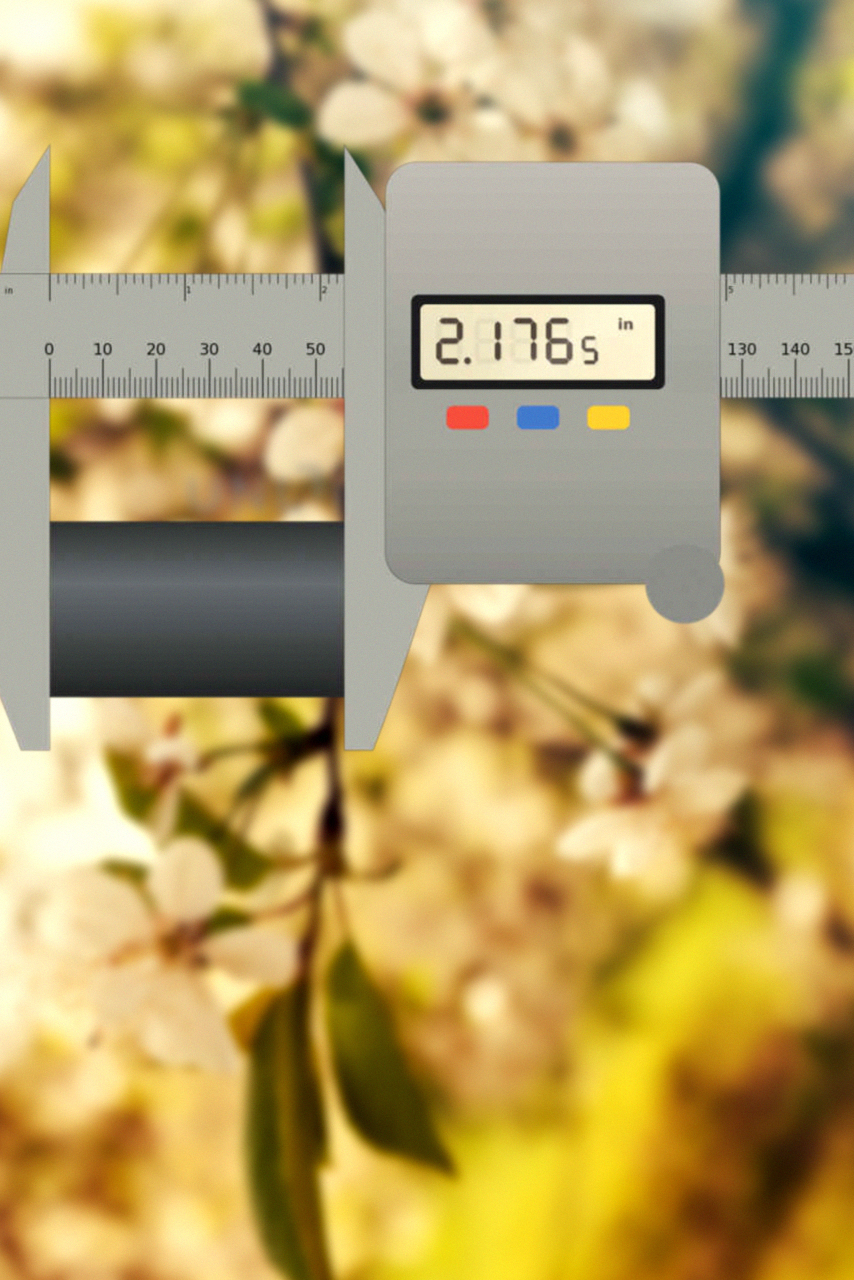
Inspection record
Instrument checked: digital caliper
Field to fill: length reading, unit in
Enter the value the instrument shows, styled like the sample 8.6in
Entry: 2.1765in
